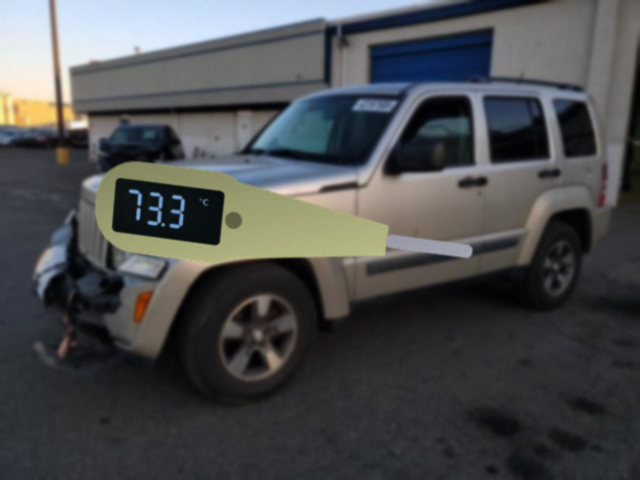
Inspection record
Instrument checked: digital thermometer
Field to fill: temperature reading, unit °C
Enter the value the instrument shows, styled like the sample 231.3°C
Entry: 73.3°C
